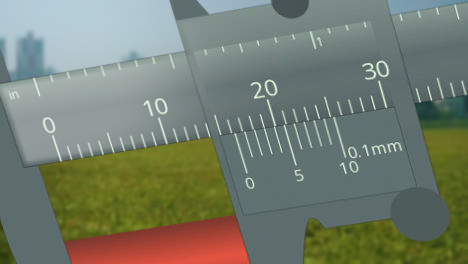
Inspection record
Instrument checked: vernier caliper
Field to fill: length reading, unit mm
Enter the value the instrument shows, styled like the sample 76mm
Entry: 16.3mm
